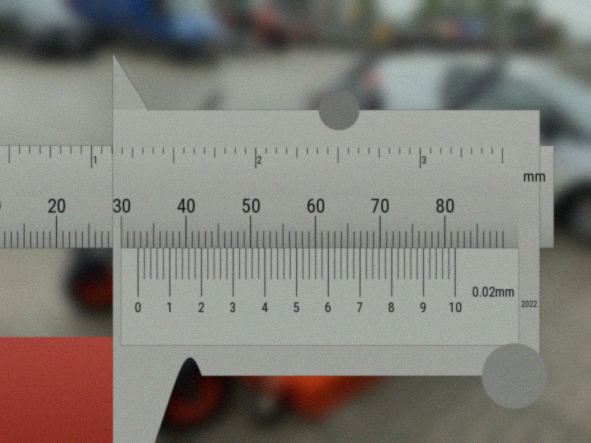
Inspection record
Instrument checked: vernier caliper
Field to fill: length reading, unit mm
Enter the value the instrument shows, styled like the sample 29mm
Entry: 32.6mm
